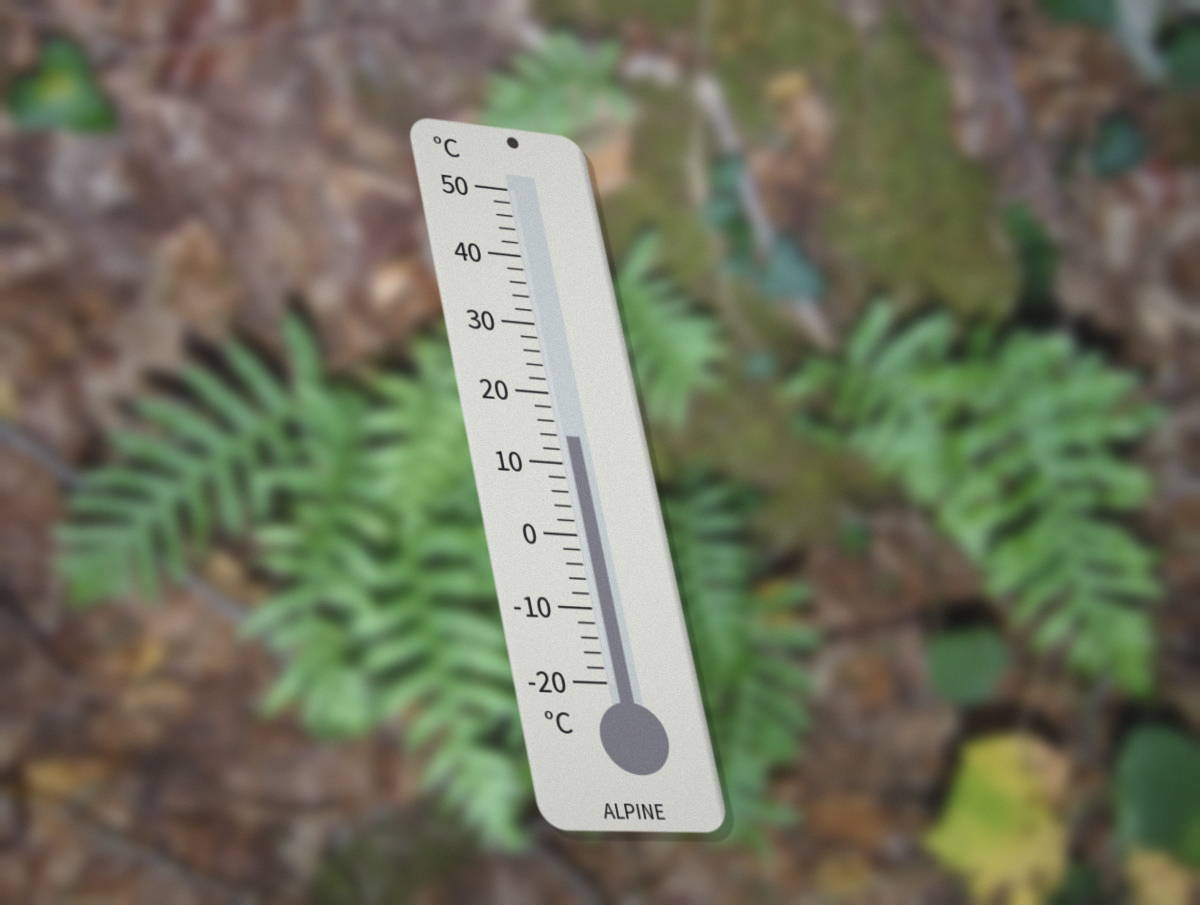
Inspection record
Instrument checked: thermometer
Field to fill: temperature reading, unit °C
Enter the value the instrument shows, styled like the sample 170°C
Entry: 14°C
